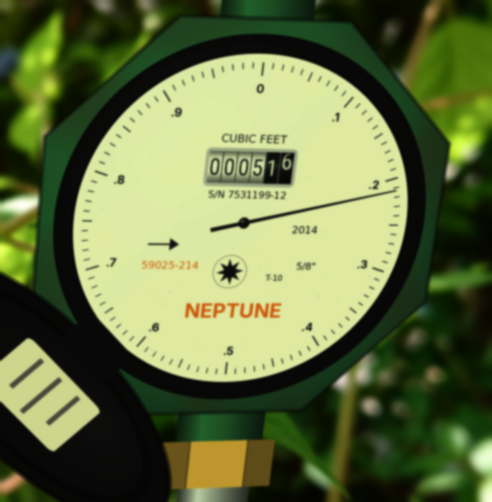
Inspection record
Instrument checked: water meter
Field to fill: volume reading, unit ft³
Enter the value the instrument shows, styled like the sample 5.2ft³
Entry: 516.21ft³
